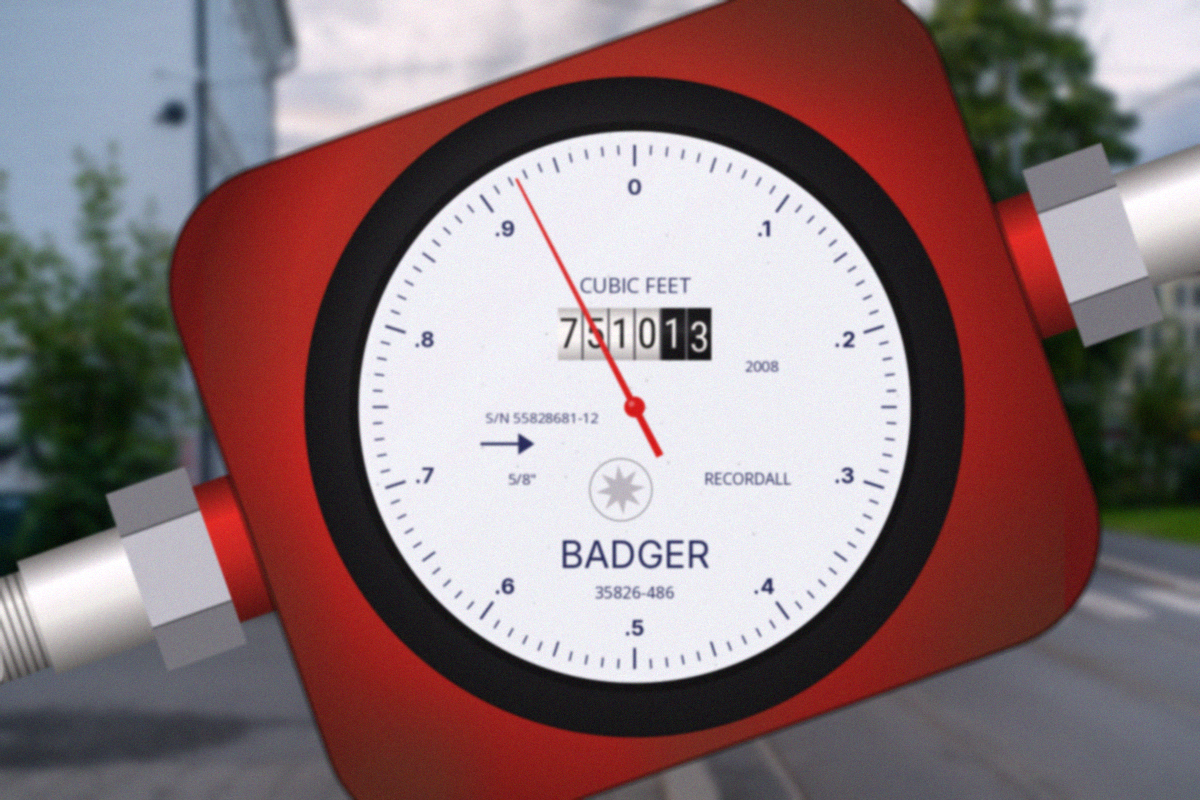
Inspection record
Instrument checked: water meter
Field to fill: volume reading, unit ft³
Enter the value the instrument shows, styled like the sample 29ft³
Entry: 751012.92ft³
